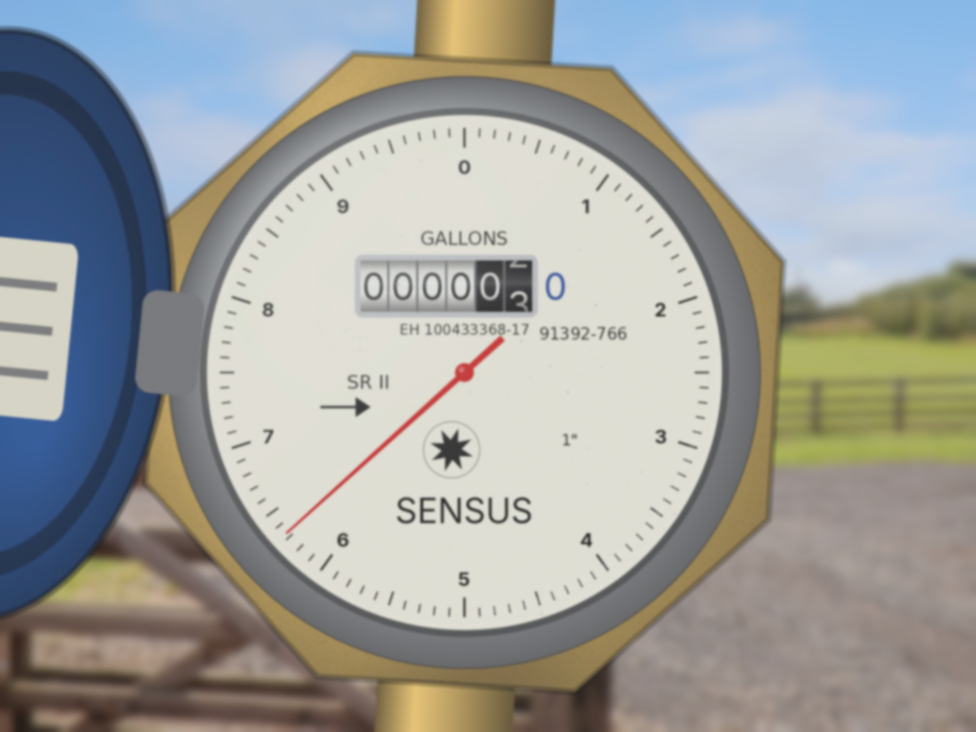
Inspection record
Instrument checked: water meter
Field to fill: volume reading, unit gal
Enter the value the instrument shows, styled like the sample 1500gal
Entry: 26.3gal
